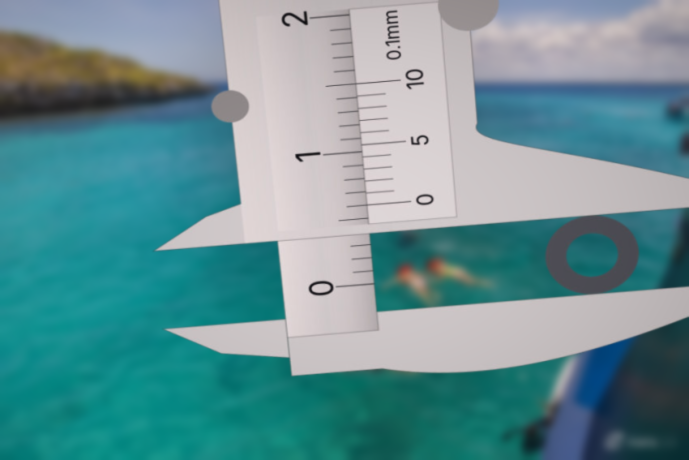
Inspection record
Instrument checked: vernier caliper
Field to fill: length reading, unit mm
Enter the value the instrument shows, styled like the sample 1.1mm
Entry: 6.0mm
